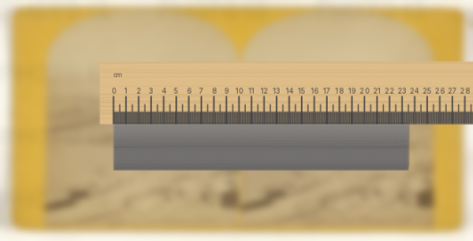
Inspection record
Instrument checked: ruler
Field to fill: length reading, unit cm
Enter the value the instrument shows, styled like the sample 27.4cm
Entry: 23.5cm
